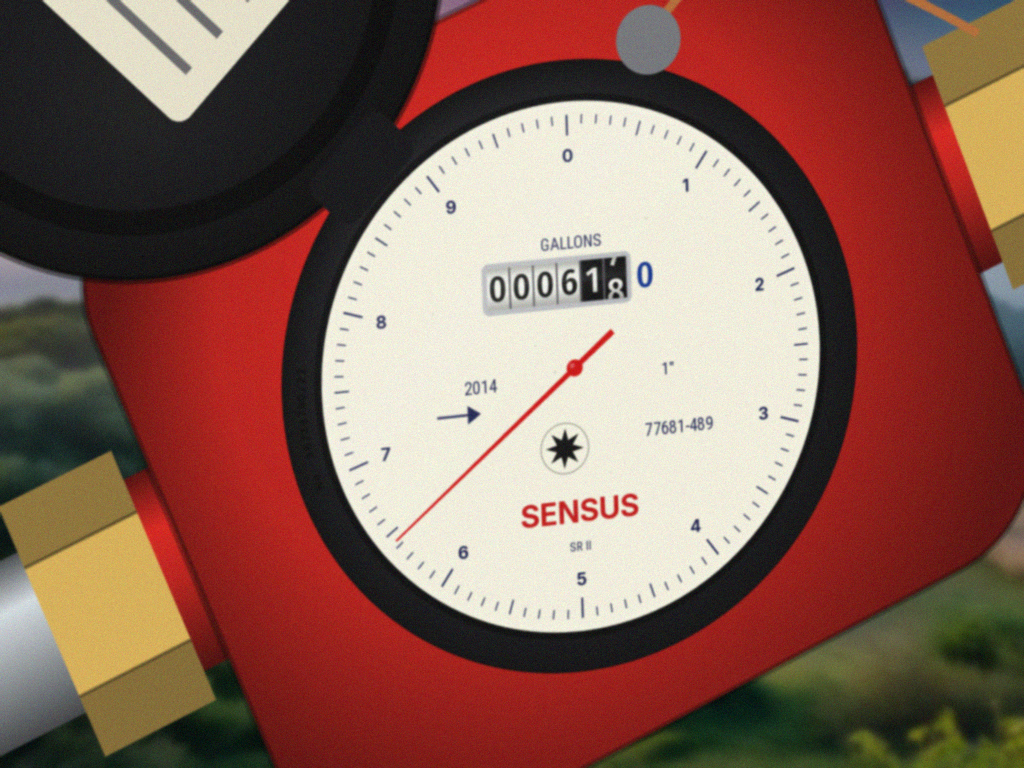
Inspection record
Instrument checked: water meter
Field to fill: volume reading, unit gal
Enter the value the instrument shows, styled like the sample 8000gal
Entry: 6176.4gal
